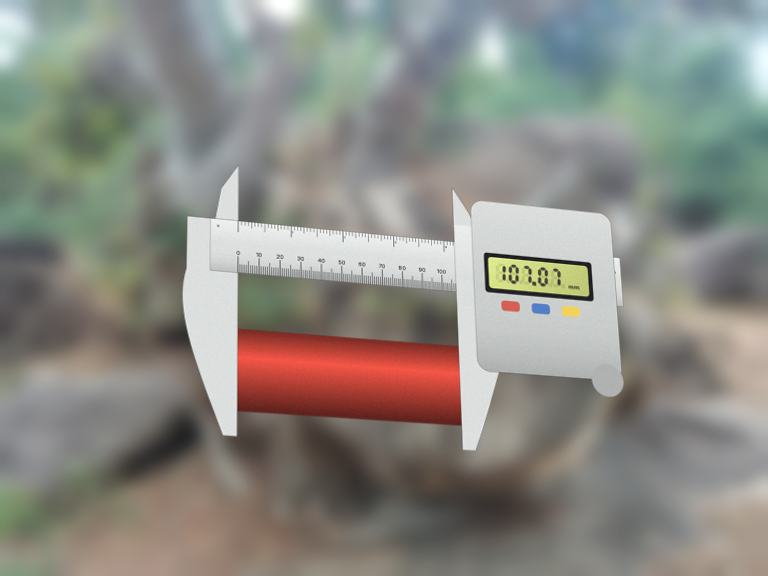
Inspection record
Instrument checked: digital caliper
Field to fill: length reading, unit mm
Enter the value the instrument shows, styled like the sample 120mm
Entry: 107.07mm
